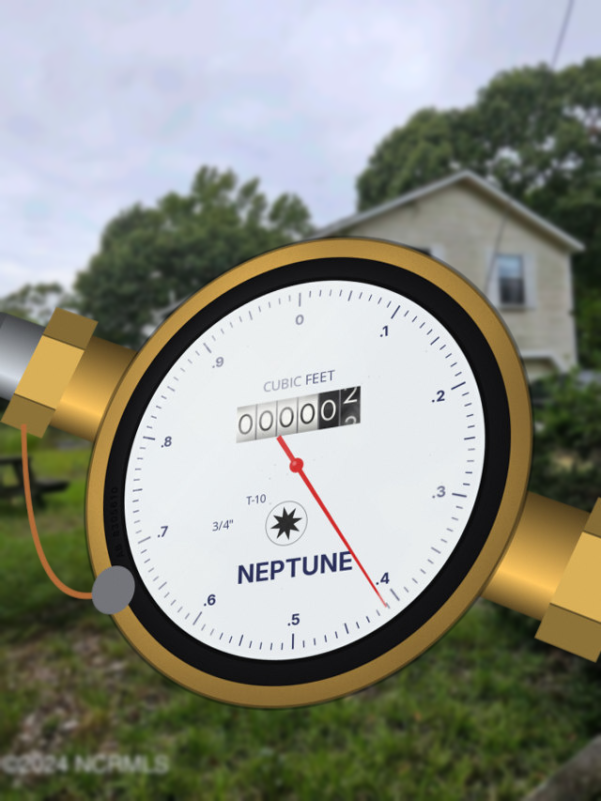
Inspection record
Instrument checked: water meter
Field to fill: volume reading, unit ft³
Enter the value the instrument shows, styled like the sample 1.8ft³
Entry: 2.41ft³
